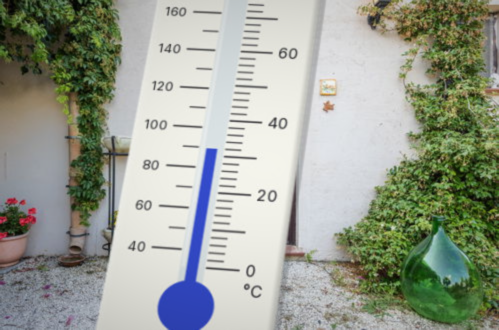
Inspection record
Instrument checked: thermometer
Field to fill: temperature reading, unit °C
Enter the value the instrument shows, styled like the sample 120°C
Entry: 32°C
